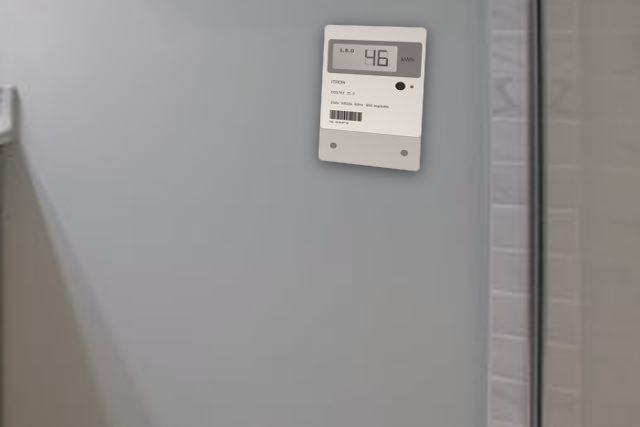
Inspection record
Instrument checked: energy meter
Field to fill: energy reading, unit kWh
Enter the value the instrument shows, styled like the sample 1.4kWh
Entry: 46kWh
